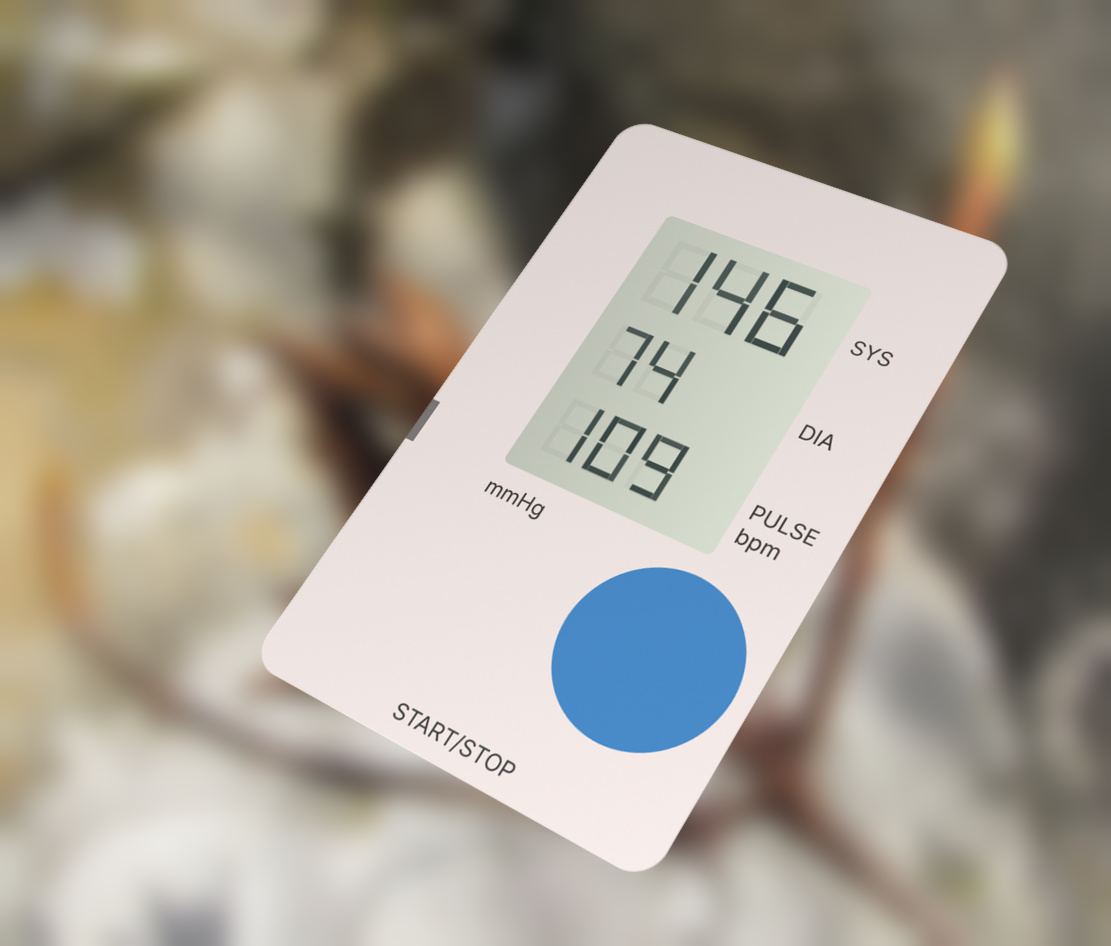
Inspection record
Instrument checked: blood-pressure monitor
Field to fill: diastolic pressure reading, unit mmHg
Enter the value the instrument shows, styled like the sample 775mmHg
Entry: 74mmHg
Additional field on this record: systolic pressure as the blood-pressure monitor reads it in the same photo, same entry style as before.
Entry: 146mmHg
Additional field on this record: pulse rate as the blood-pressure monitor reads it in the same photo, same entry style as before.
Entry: 109bpm
